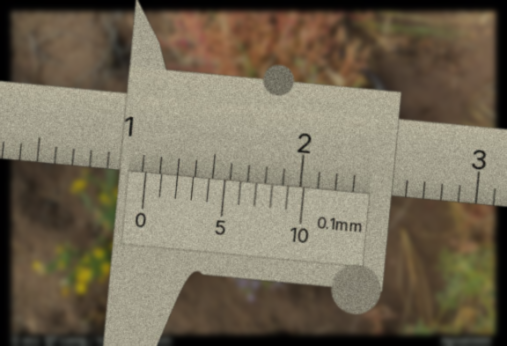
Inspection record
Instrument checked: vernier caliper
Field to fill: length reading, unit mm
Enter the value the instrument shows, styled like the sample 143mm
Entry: 11.2mm
